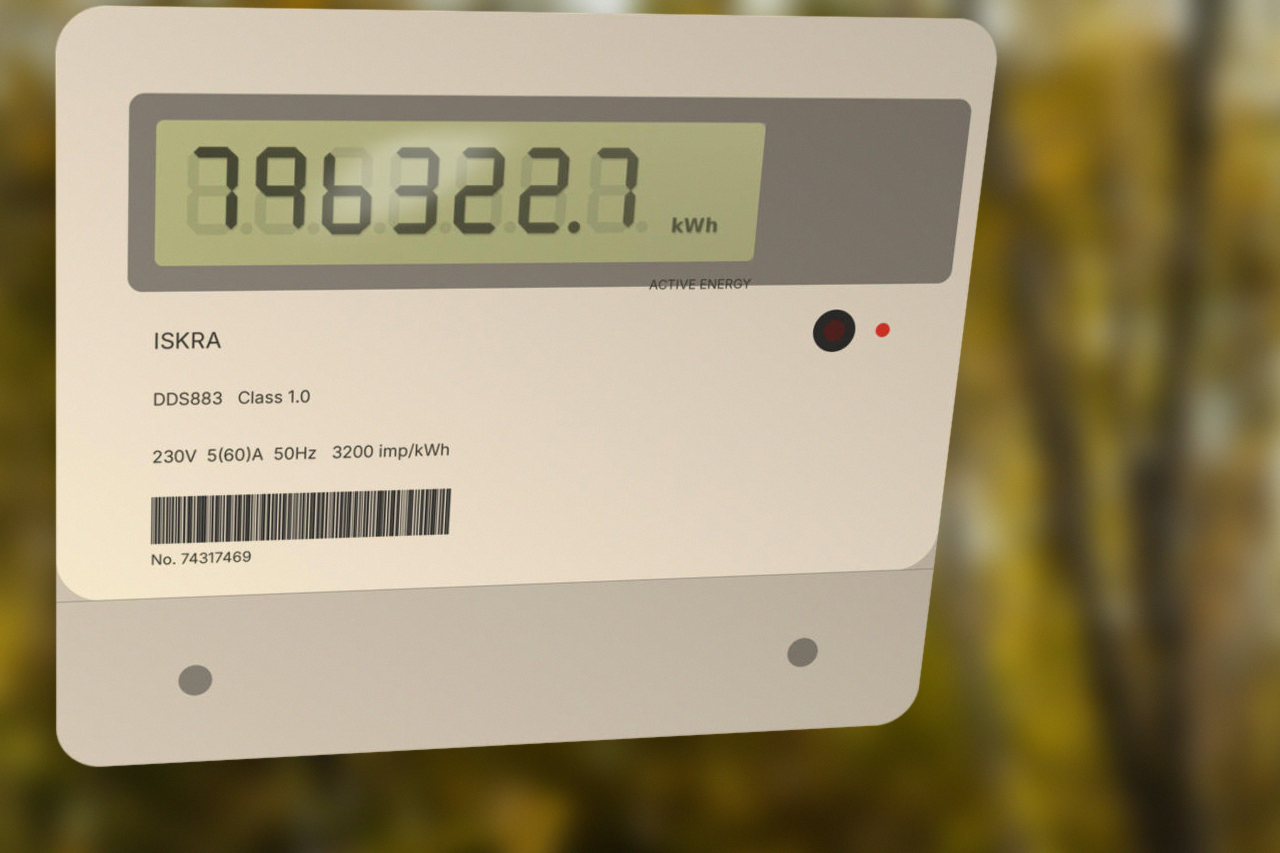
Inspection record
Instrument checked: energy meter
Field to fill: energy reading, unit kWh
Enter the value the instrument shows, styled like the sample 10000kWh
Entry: 796322.7kWh
